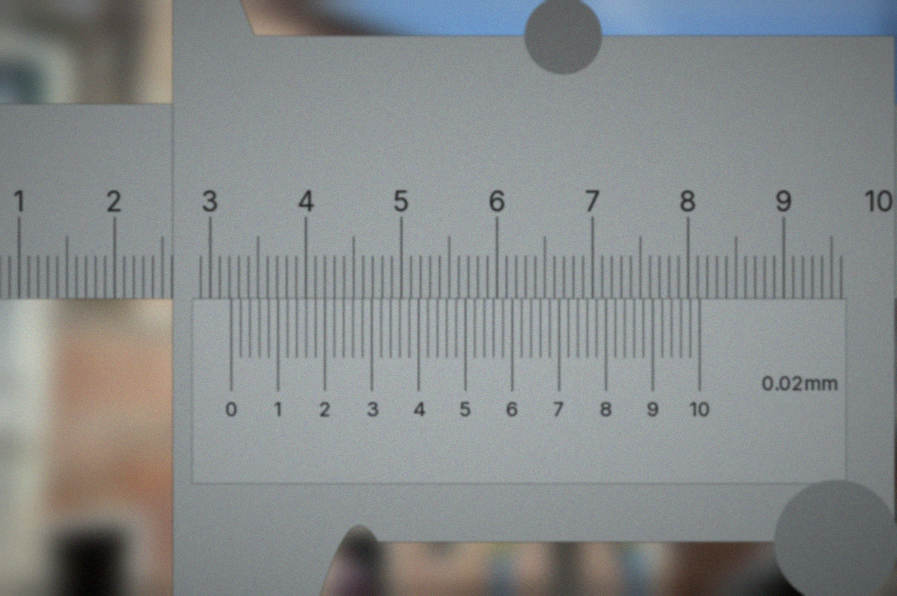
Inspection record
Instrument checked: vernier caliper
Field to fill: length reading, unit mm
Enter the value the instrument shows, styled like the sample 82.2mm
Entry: 32.2mm
